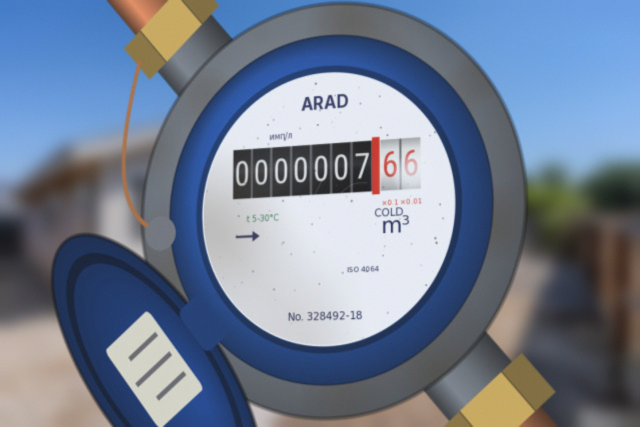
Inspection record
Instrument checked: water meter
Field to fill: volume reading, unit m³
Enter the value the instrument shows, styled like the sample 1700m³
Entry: 7.66m³
